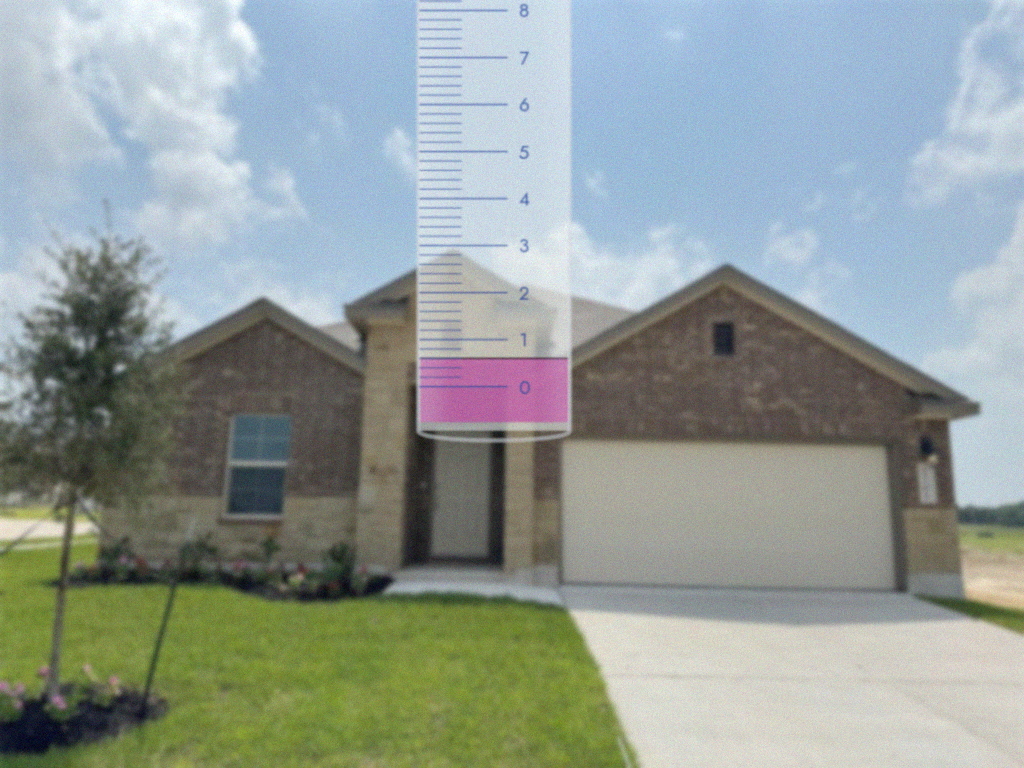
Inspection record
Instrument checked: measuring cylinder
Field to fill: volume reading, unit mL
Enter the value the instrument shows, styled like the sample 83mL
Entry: 0.6mL
